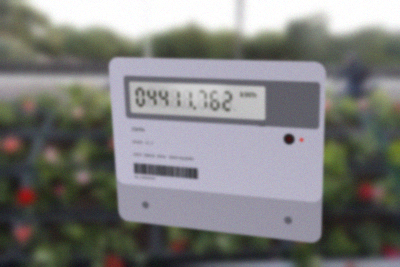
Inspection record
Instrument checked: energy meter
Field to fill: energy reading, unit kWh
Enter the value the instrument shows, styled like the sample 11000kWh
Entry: 4411.762kWh
